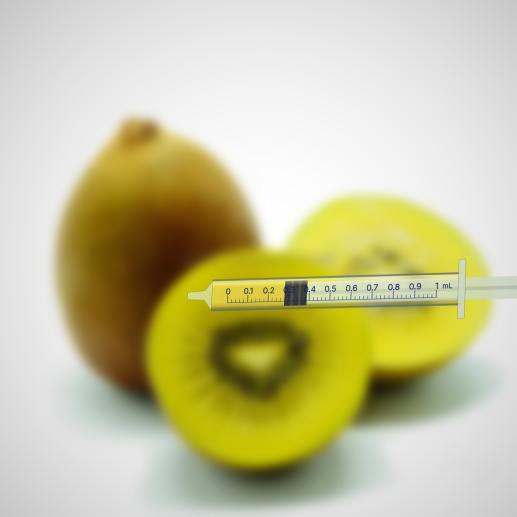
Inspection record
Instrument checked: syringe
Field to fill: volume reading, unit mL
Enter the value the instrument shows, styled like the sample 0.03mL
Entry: 0.28mL
